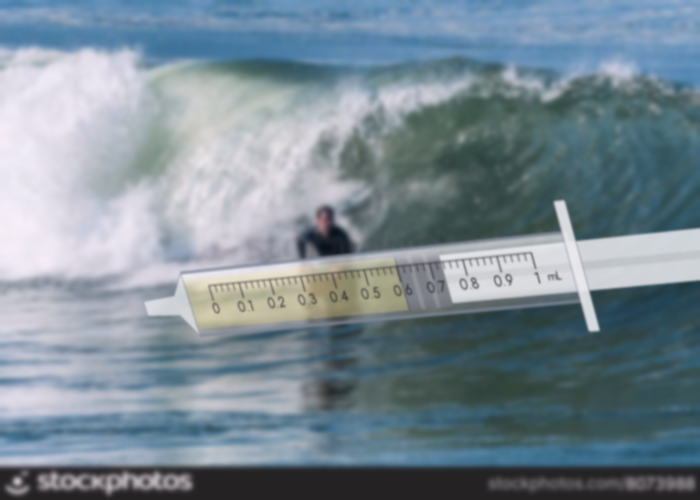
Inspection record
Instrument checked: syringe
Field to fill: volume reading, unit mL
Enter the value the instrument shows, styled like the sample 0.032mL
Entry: 0.6mL
